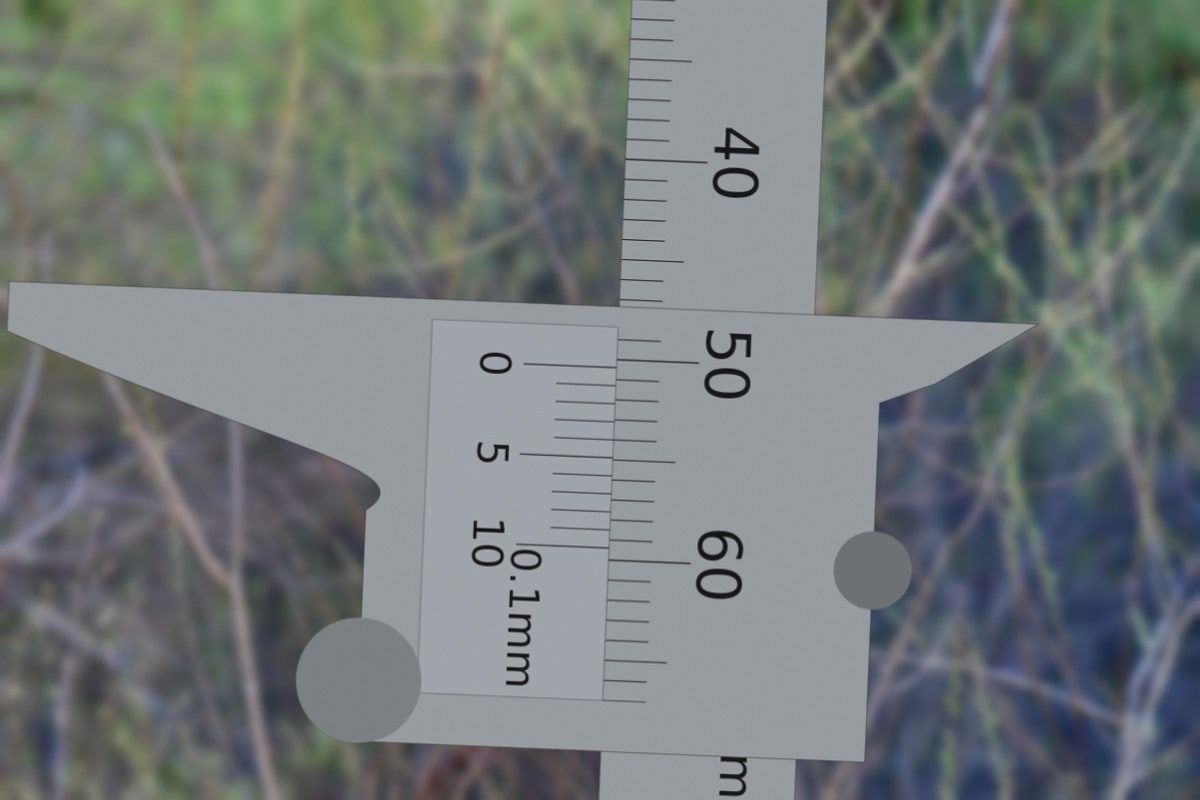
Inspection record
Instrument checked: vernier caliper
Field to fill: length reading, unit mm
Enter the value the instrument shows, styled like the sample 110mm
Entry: 50.4mm
